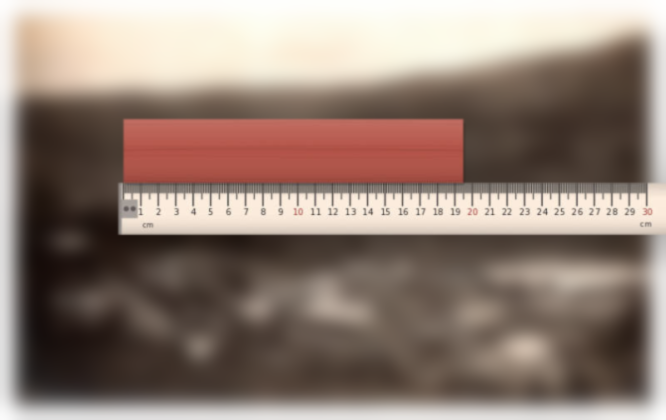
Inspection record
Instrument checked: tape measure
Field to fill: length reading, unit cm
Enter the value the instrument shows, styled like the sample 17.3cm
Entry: 19.5cm
